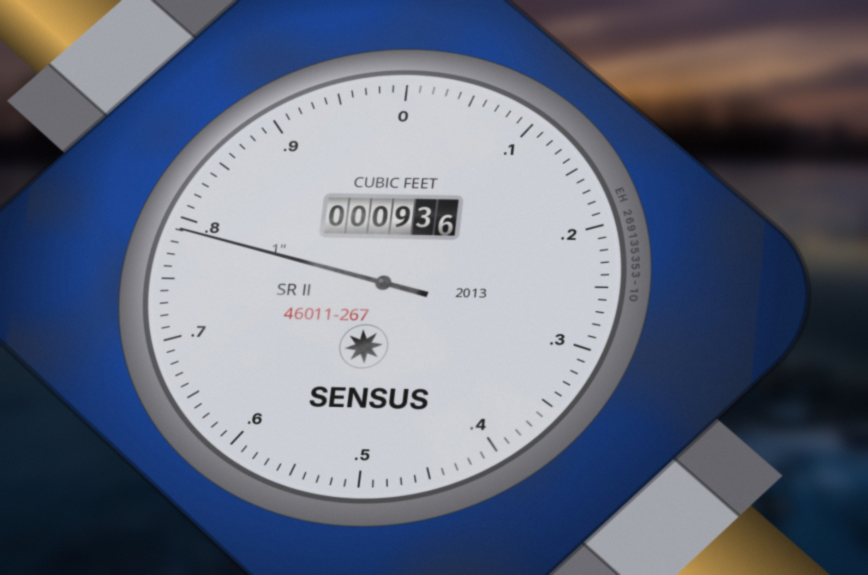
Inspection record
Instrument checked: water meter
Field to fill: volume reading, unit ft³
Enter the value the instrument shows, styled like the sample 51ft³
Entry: 935.79ft³
